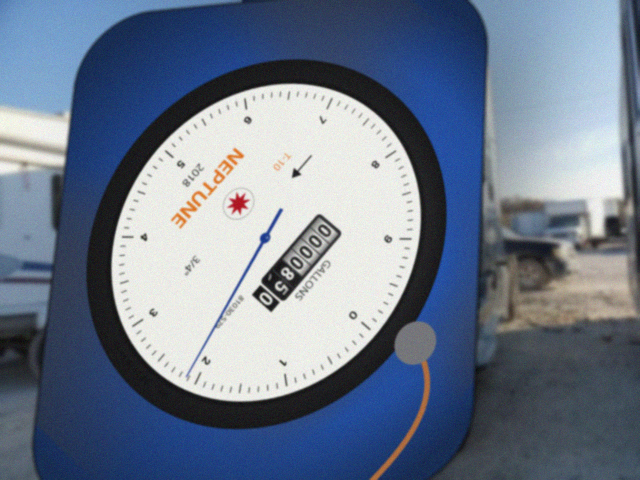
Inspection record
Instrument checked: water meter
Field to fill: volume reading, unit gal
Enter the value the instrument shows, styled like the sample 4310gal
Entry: 852.1gal
